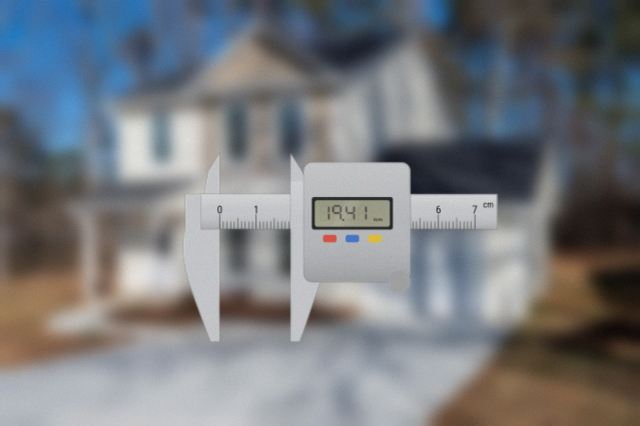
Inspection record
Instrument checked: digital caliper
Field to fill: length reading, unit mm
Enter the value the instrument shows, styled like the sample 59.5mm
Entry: 19.41mm
